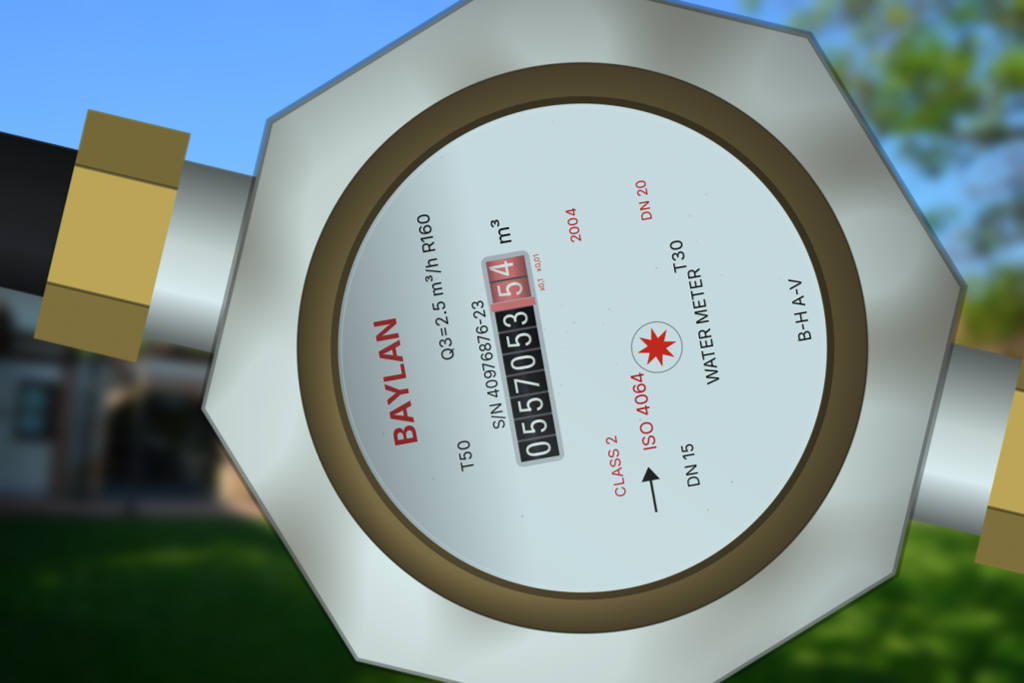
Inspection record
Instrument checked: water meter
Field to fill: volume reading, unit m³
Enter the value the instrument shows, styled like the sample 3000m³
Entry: 557053.54m³
